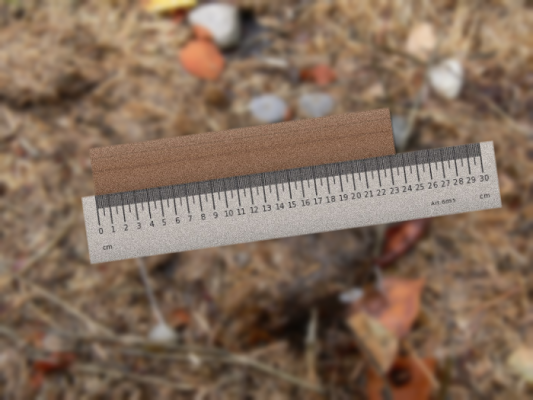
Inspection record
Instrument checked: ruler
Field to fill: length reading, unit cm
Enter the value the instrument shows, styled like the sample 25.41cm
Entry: 23.5cm
